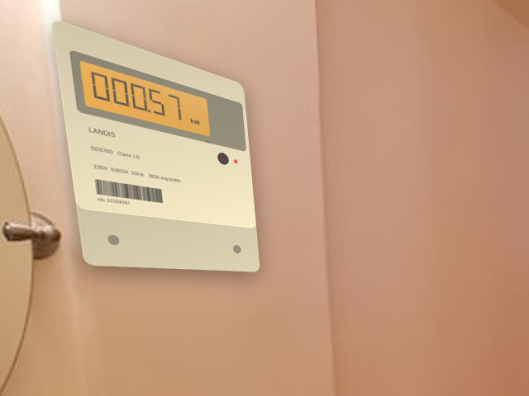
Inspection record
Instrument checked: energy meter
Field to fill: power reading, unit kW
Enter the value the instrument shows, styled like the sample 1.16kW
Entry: 0.57kW
